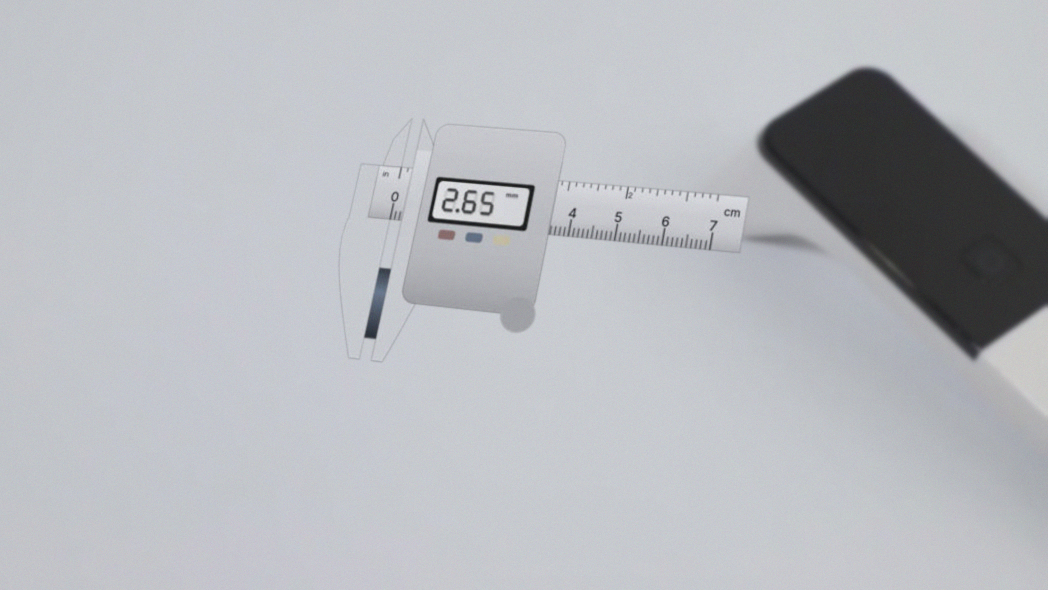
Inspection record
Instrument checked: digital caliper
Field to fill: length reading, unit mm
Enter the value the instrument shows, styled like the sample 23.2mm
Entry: 2.65mm
